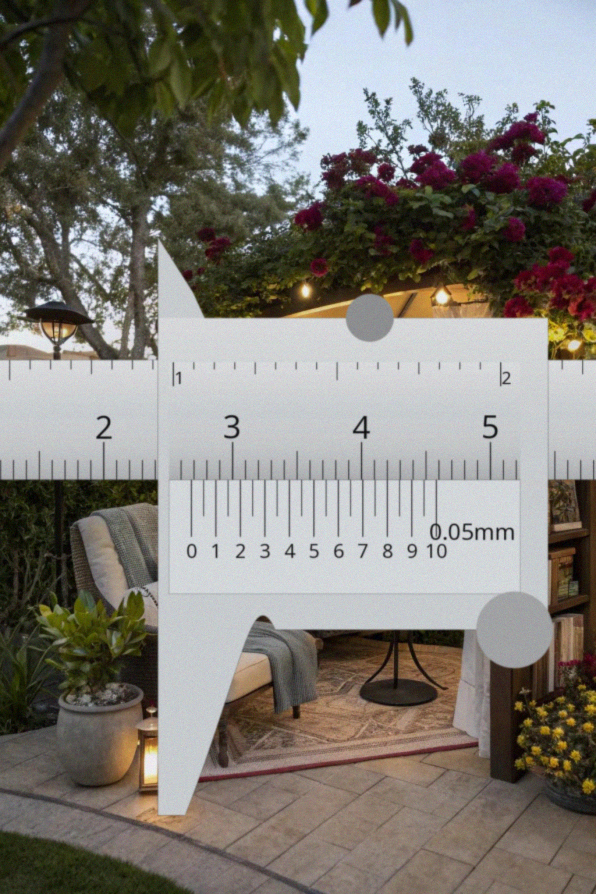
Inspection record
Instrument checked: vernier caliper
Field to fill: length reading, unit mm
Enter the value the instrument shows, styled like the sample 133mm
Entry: 26.8mm
